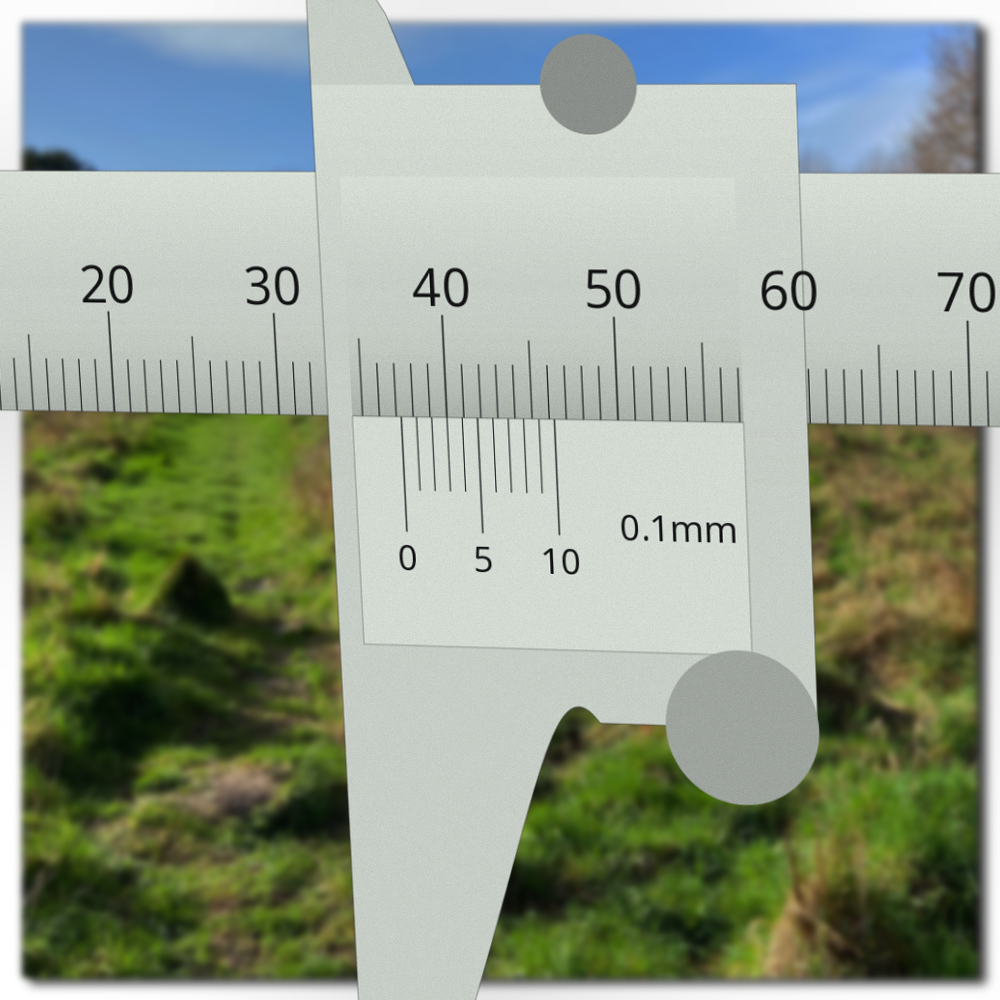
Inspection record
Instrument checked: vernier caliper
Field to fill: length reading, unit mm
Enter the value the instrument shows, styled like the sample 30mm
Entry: 37.3mm
